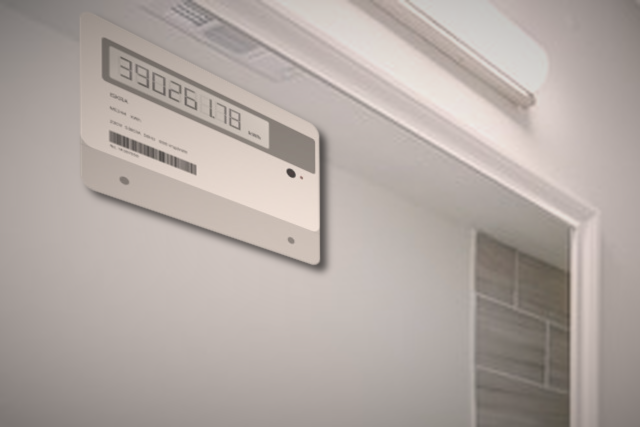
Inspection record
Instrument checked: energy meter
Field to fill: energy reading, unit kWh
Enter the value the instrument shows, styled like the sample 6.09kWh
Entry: 390261.78kWh
